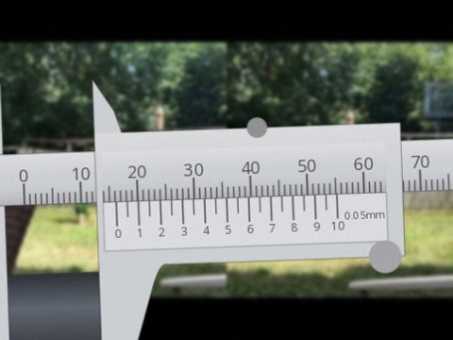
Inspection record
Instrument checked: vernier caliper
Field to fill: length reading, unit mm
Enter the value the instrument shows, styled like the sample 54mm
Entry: 16.2mm
